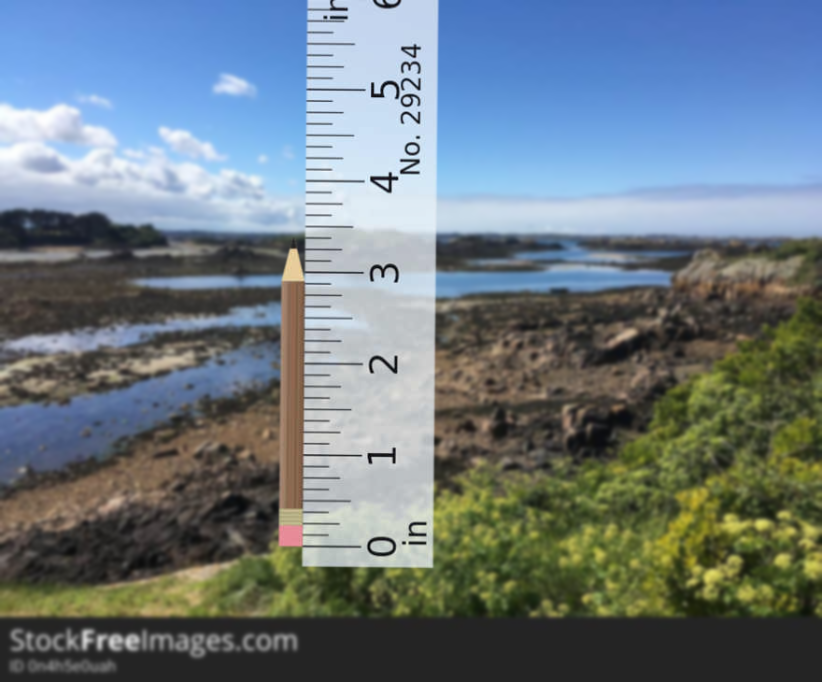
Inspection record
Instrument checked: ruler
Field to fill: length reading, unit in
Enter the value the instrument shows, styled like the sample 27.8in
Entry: 3.375in
